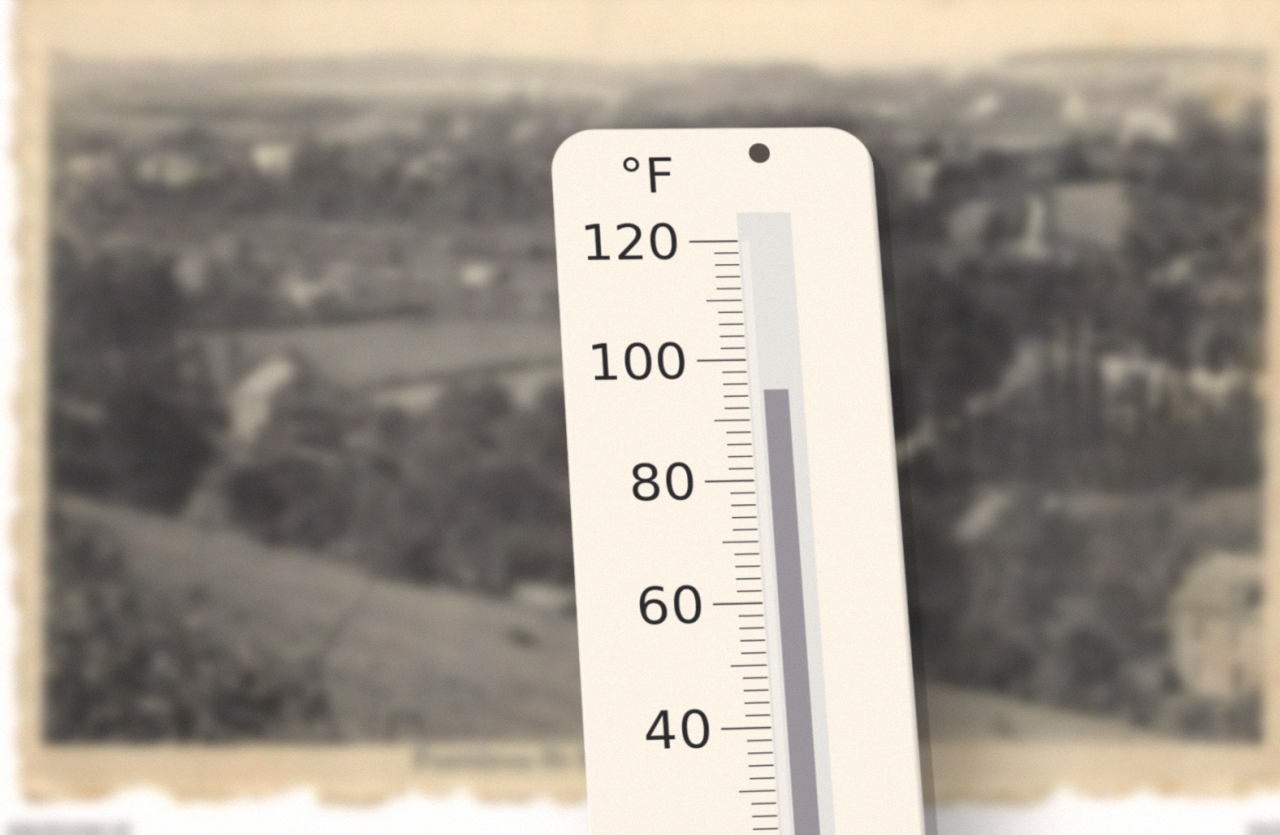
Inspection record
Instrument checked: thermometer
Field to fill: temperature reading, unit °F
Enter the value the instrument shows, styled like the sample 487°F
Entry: 95°F
